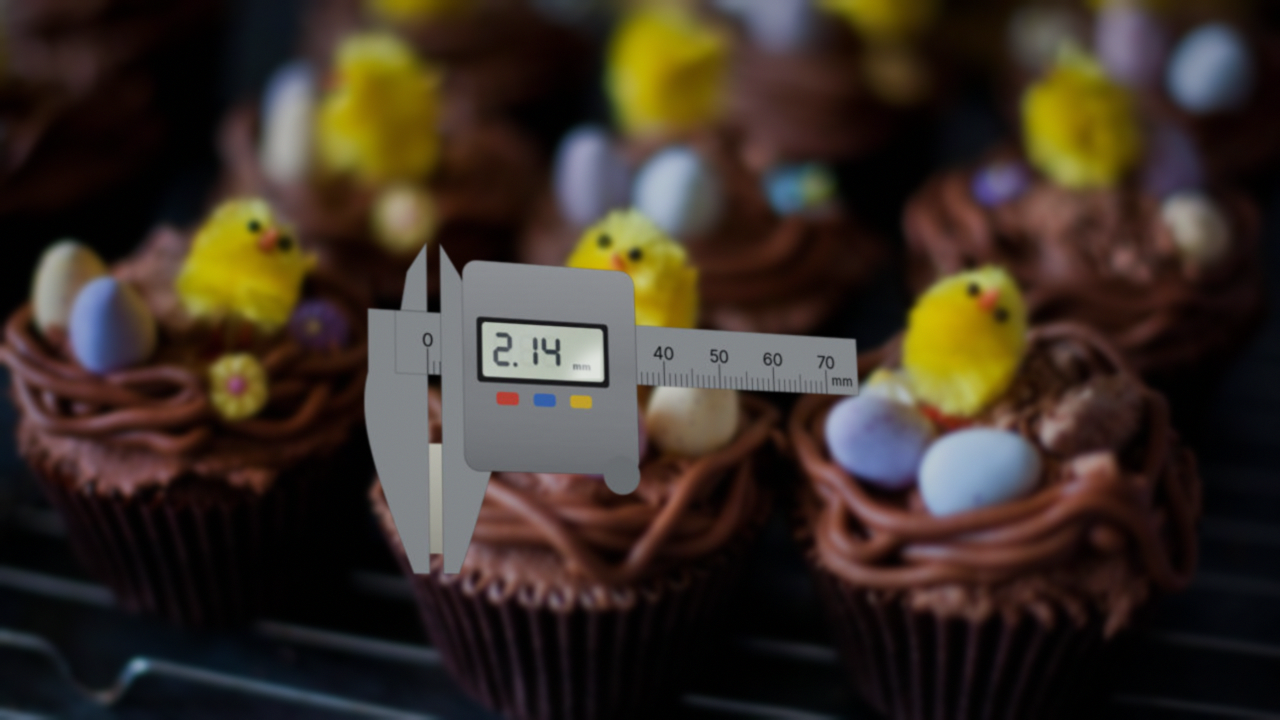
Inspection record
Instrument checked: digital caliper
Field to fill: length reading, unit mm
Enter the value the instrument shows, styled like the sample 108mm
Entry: 2.14mm
